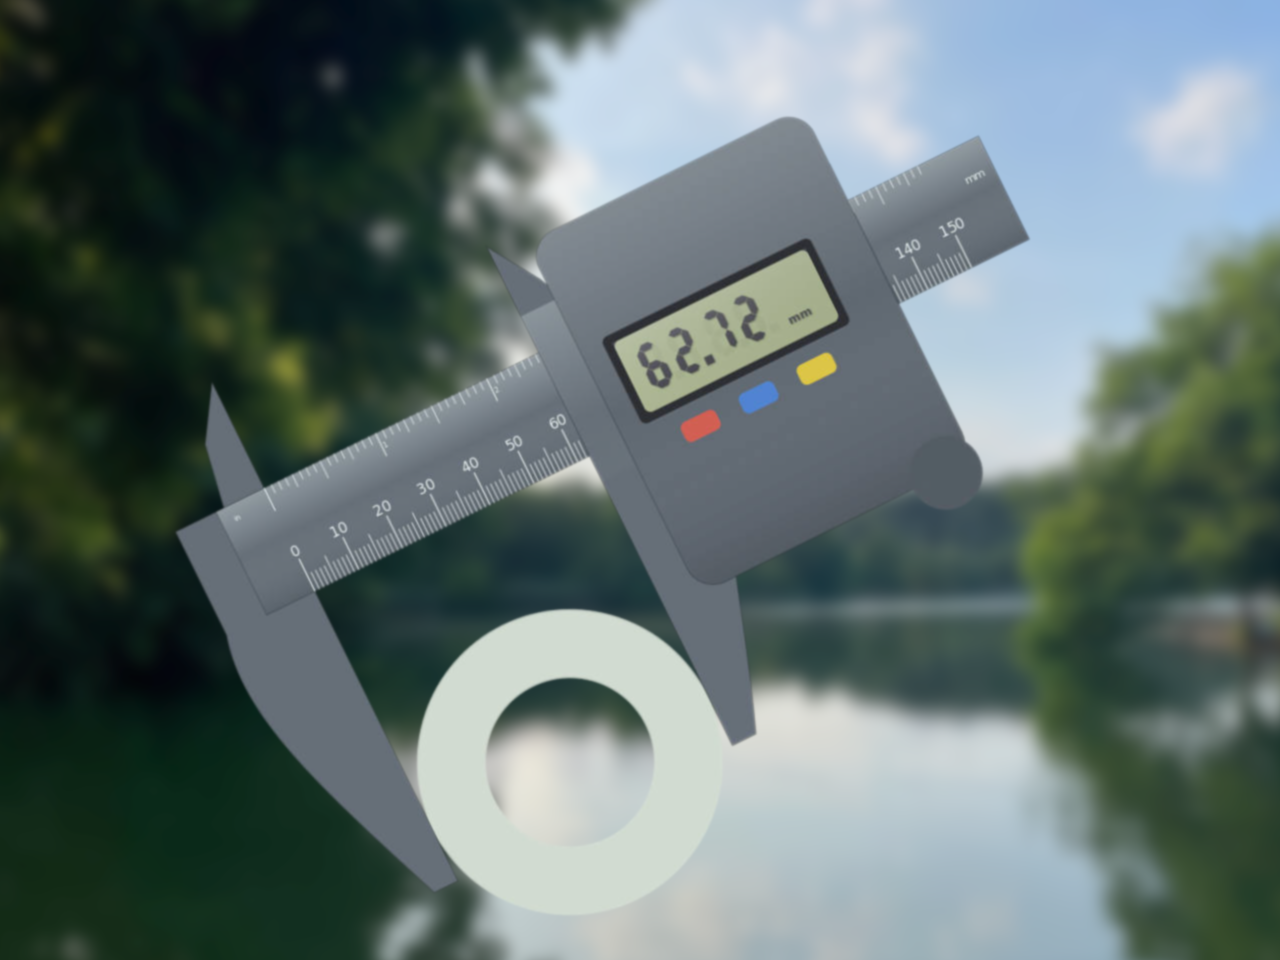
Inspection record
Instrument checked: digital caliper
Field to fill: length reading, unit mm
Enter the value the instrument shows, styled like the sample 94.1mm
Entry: 62.72mm
